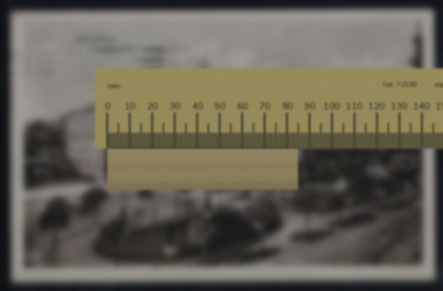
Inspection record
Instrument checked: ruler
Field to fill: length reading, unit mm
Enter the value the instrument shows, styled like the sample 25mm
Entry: 85mm
